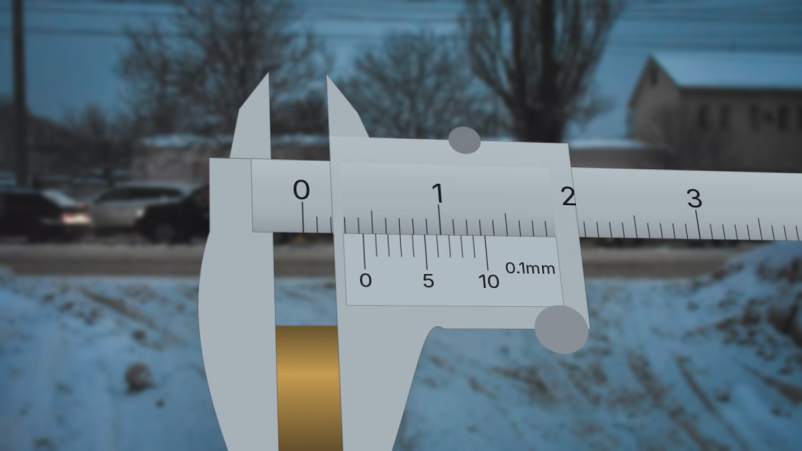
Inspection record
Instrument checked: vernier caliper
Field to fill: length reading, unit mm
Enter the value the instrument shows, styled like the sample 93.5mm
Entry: 4.3mm
